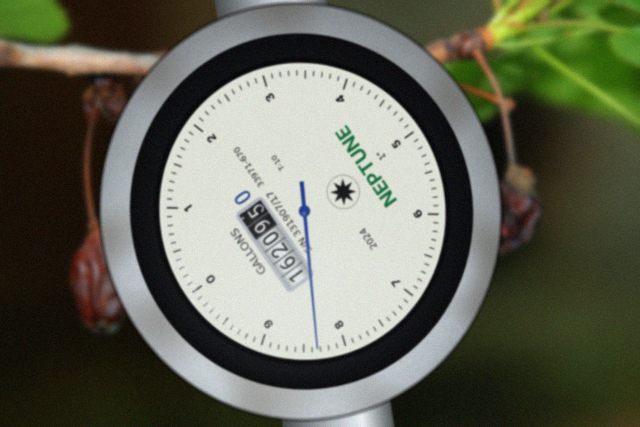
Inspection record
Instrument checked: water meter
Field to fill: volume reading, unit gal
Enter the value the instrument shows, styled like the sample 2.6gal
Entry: 1620948.3gal
